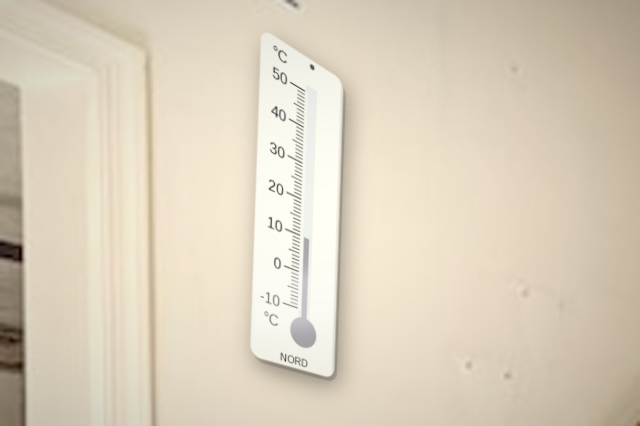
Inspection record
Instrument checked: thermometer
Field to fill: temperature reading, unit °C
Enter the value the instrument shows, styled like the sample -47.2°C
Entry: 10°C
